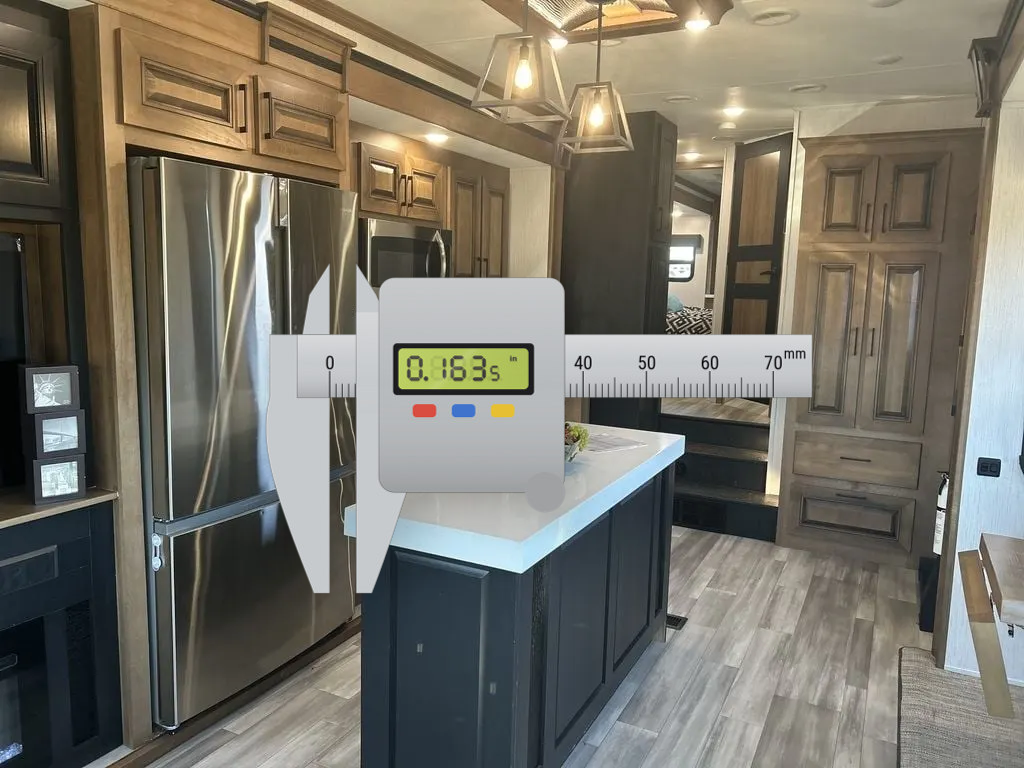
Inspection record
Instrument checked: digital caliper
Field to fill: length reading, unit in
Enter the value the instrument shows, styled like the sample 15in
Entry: 0.1635in
